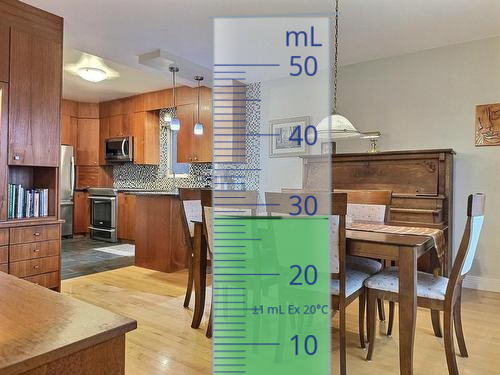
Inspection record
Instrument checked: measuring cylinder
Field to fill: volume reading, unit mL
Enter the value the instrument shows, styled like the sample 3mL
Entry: 28mL
